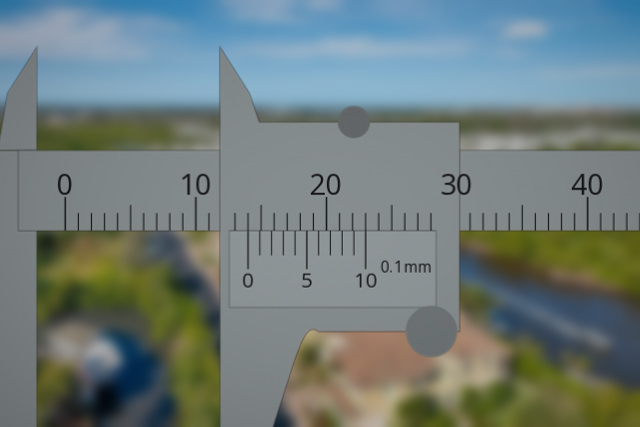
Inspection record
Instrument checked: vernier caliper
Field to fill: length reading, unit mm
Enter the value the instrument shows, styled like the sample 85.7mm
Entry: 14.0mm
